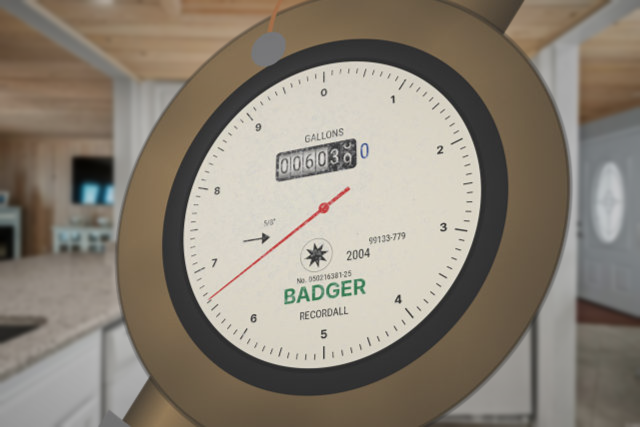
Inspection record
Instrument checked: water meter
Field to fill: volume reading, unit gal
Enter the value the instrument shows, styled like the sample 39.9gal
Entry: 60386.6gal
